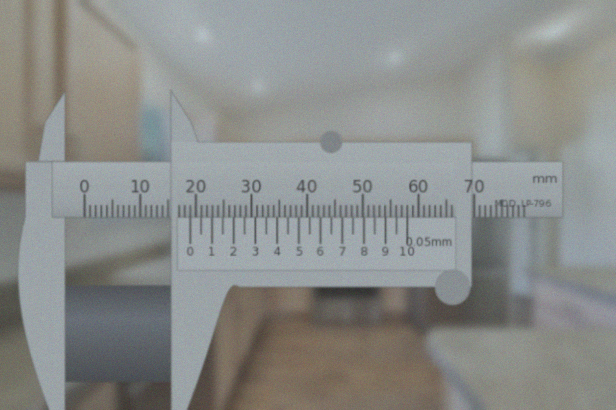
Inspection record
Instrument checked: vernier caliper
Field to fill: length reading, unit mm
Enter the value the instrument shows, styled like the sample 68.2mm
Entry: 19.0mm
